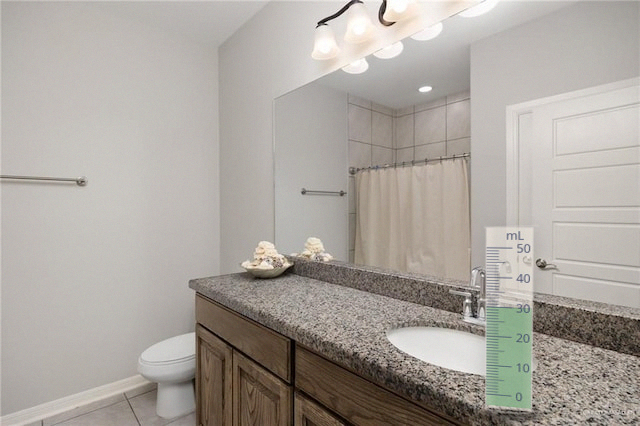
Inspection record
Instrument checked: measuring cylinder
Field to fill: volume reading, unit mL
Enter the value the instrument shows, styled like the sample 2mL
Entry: 30mL
